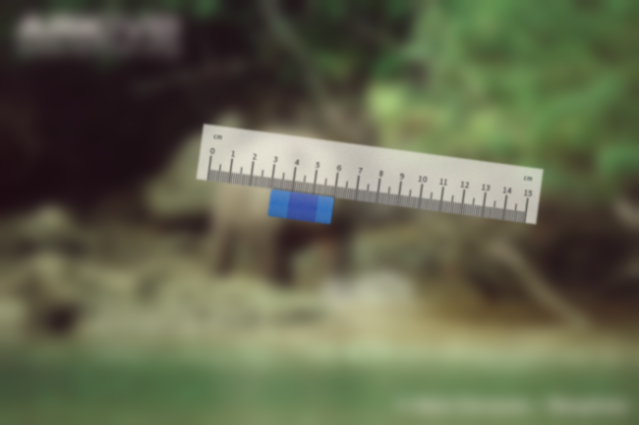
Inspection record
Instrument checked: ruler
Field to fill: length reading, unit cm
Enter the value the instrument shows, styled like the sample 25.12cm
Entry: 3cm
